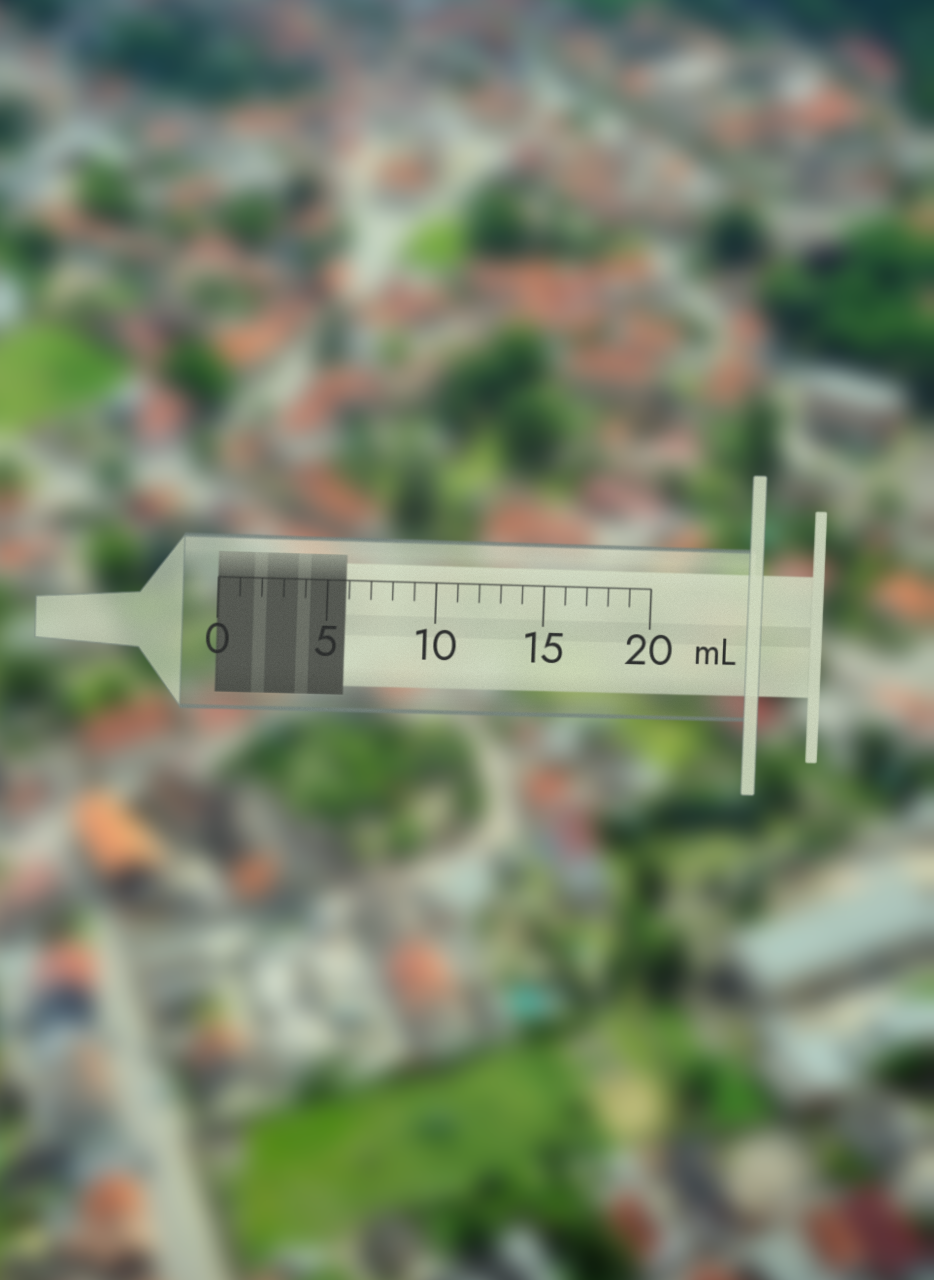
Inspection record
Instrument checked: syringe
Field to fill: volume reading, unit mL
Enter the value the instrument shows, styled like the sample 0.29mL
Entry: 0mL
